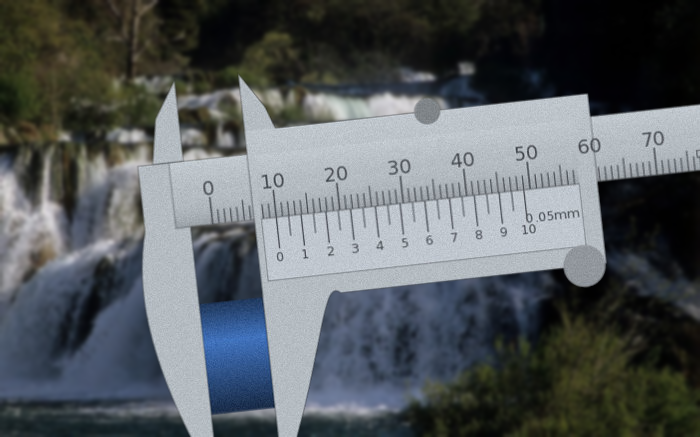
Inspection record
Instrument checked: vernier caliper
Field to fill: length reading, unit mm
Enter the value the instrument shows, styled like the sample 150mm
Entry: 10.0mm
